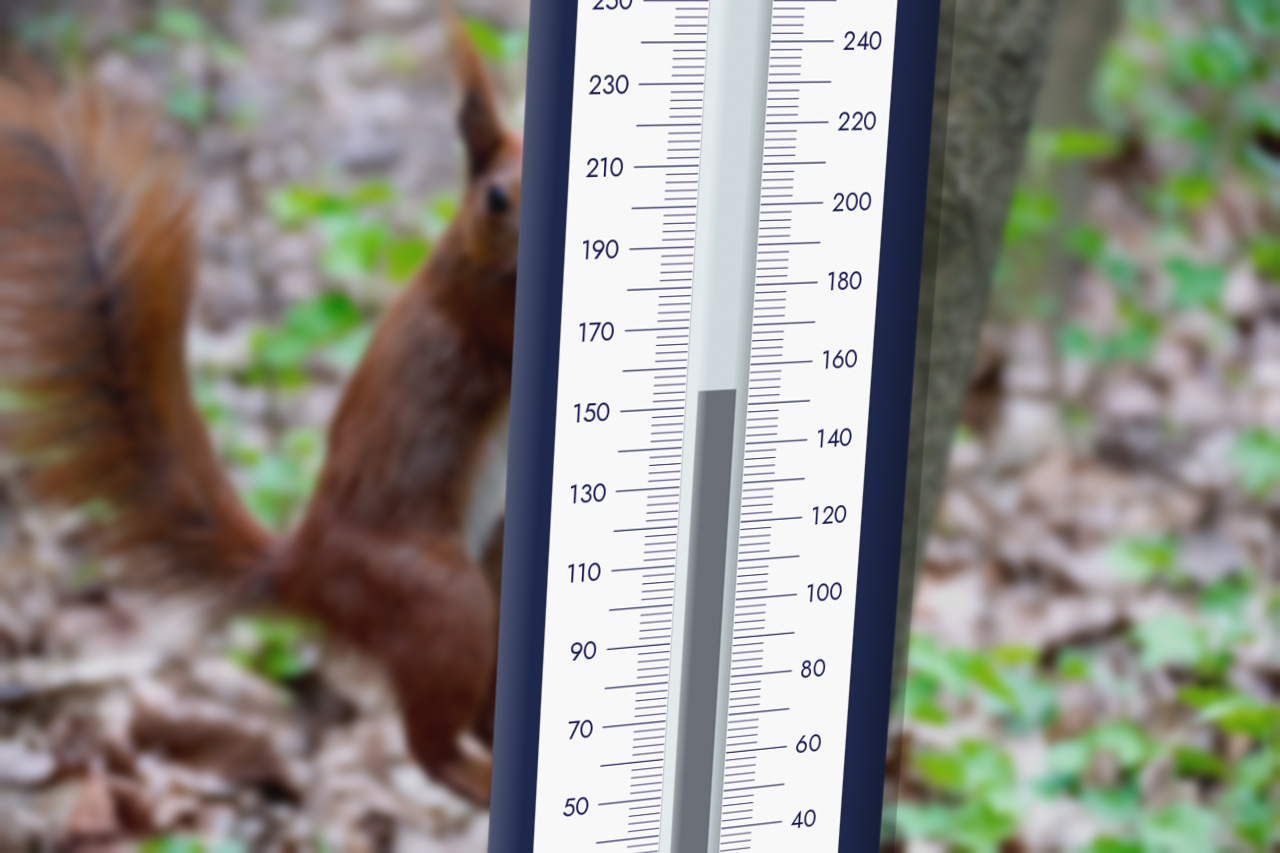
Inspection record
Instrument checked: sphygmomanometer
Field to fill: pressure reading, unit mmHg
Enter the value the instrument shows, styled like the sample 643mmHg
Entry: 154mmHg
